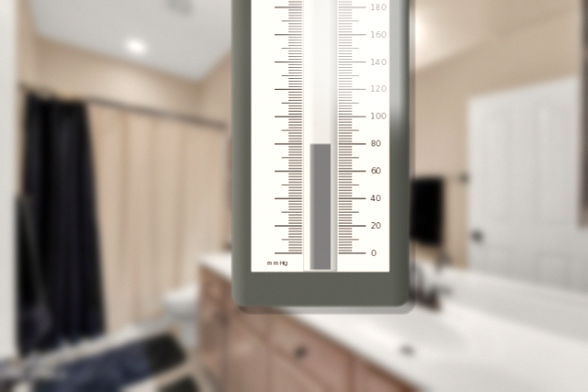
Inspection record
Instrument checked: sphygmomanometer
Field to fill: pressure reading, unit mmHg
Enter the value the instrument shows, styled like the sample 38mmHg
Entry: 80mmHg
